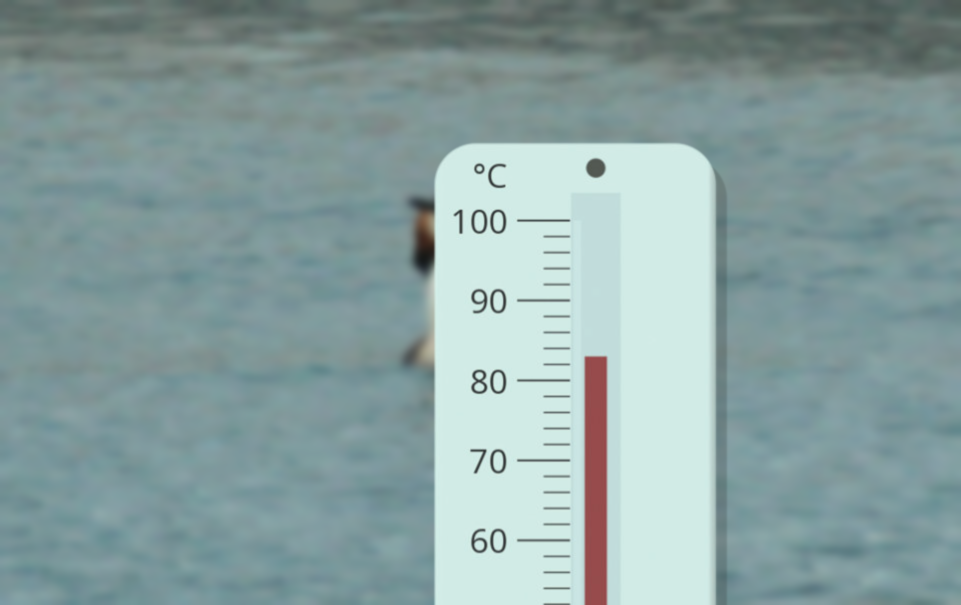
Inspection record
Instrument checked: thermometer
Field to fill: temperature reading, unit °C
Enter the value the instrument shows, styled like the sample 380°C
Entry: 83°C
